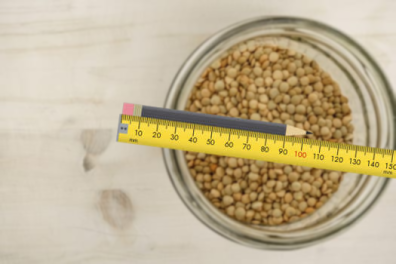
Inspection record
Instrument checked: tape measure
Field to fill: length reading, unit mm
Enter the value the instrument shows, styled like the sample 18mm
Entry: 105mm
